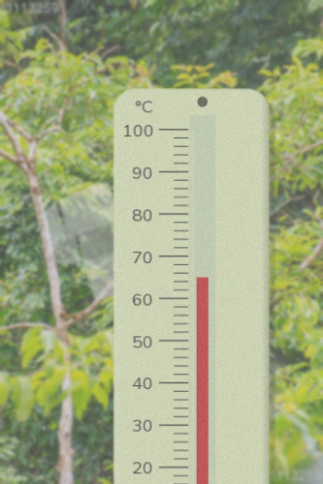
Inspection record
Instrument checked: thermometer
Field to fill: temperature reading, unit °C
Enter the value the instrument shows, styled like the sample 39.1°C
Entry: 65°C
